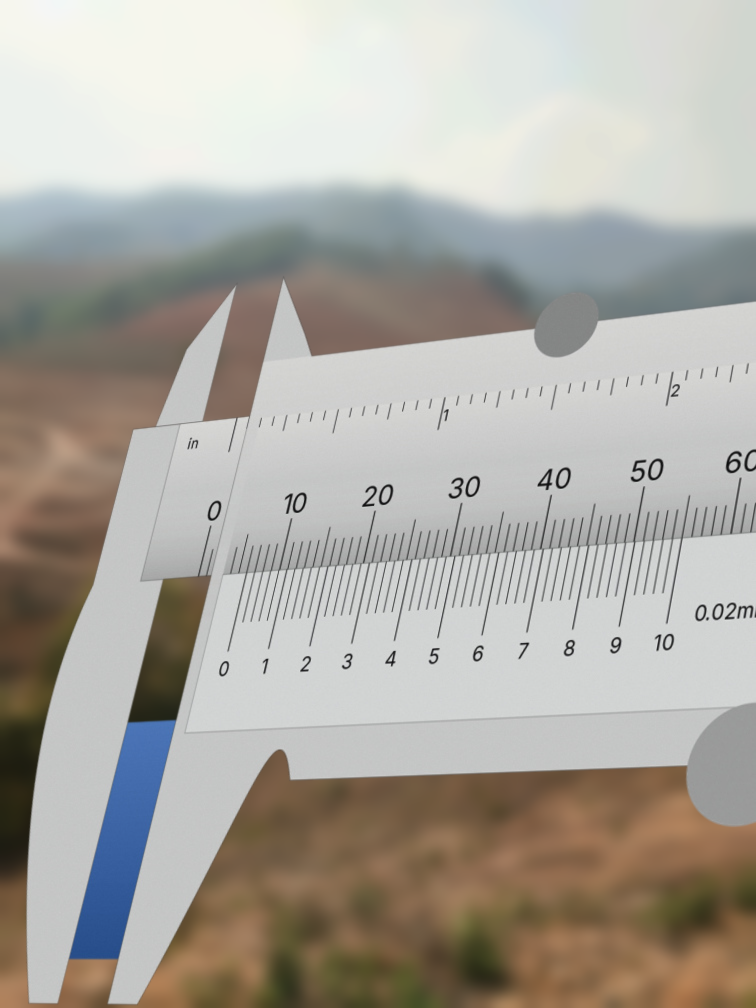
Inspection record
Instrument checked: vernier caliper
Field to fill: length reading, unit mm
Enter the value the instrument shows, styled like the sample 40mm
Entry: 6.0mm
